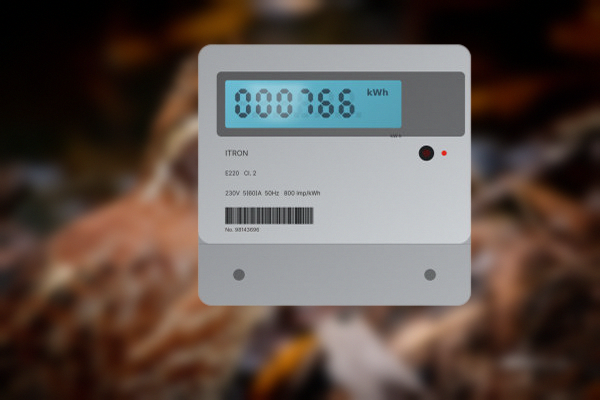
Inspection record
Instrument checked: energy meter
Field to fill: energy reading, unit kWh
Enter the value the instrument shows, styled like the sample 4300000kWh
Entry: 766kWh
